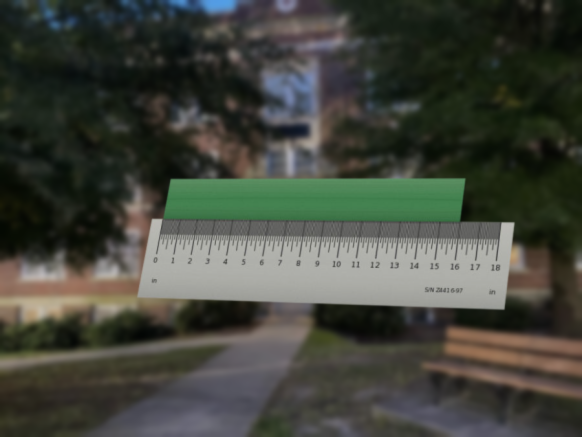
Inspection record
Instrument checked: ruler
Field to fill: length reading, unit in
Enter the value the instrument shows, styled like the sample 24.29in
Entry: 16in
